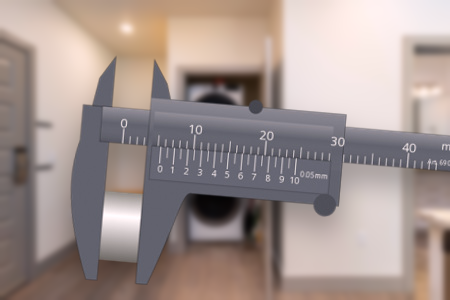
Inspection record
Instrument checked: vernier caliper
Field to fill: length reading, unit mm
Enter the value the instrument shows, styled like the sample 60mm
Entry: 5.4mm
